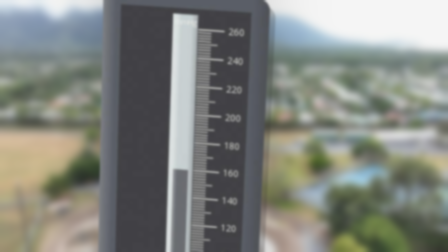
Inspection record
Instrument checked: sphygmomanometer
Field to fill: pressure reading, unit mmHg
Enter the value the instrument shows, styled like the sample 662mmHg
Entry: 160mmHg
